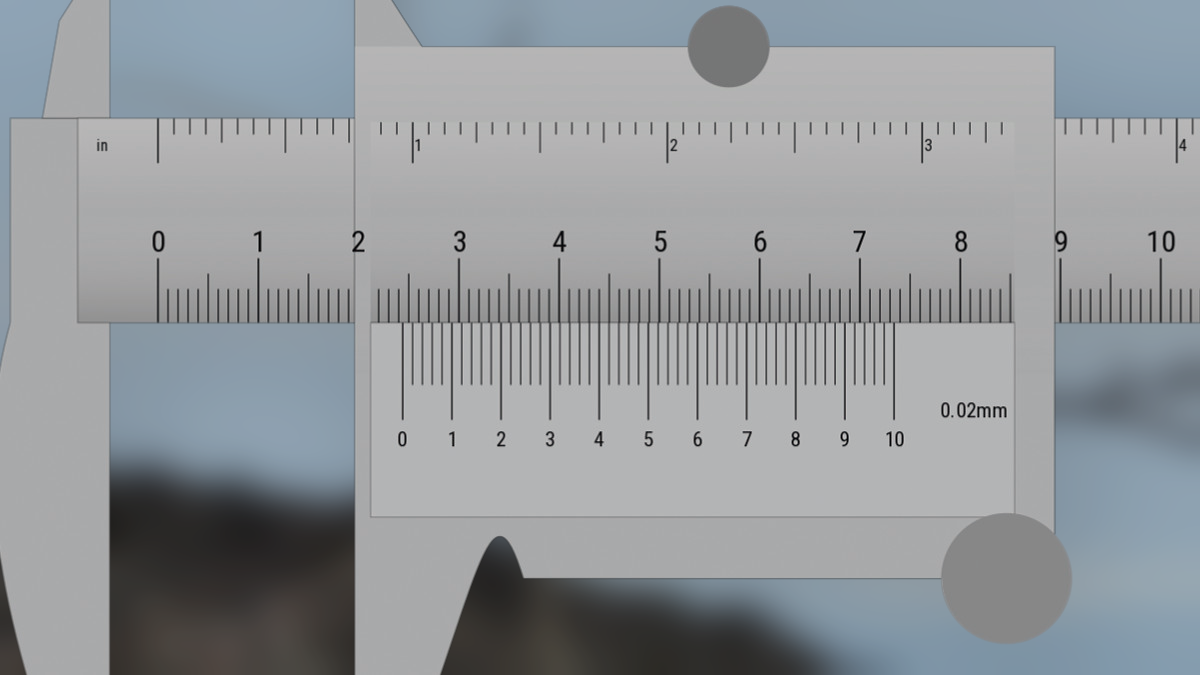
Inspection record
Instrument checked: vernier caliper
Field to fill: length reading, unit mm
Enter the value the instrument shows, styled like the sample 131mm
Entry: 24.4mm
